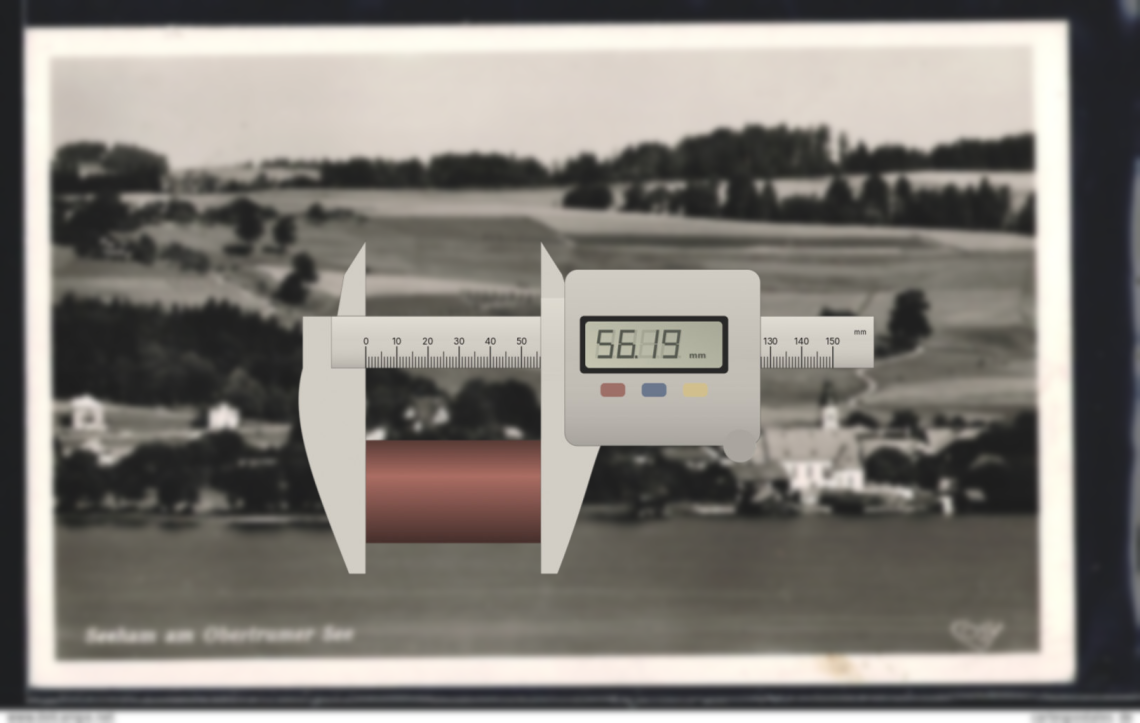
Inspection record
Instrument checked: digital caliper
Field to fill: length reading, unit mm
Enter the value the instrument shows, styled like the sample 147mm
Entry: 56.19mm
